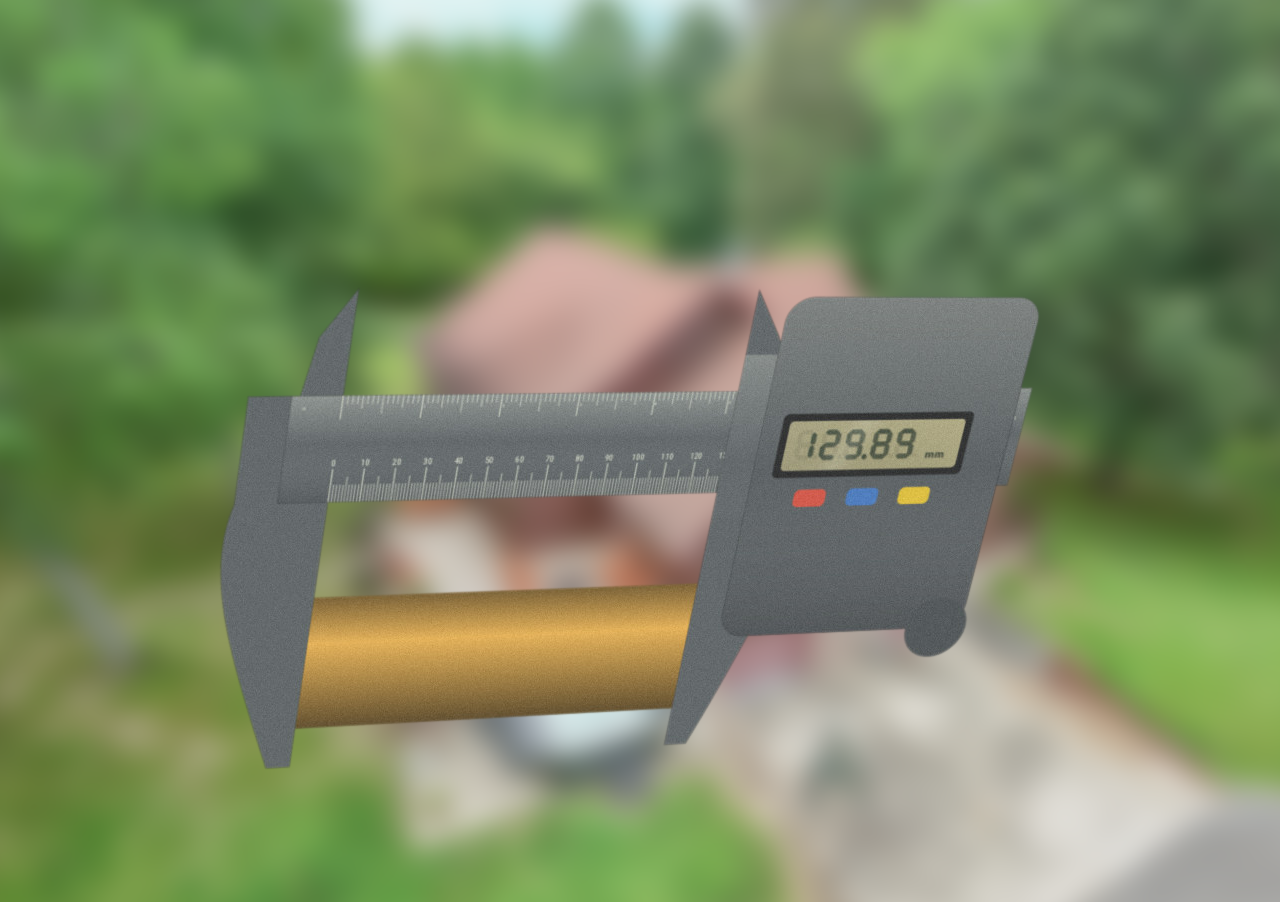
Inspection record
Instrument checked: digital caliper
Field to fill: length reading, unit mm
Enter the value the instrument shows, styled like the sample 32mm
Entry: 129.89mm
